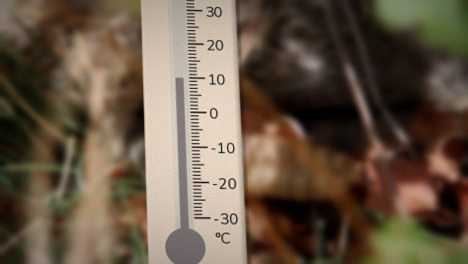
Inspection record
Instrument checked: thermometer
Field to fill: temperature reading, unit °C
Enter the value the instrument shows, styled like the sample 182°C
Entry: 10°C
